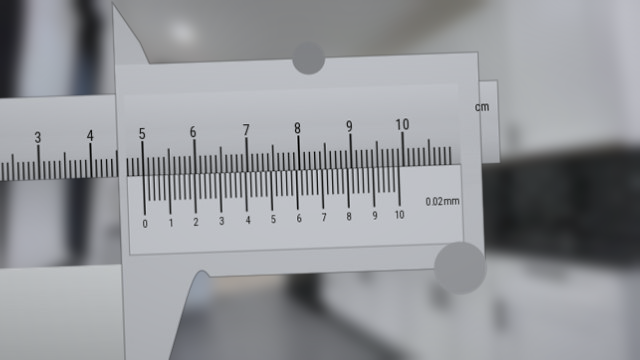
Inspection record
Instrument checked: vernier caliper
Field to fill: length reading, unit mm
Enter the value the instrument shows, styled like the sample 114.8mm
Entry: 50.0mm
